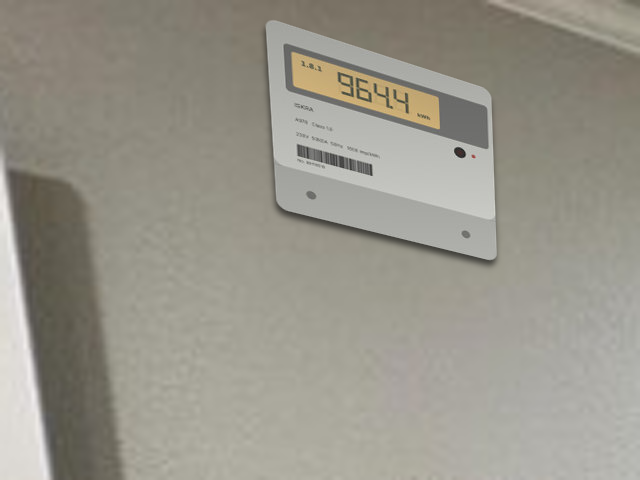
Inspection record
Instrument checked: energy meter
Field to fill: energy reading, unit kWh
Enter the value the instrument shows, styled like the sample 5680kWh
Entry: 964.4kWh
